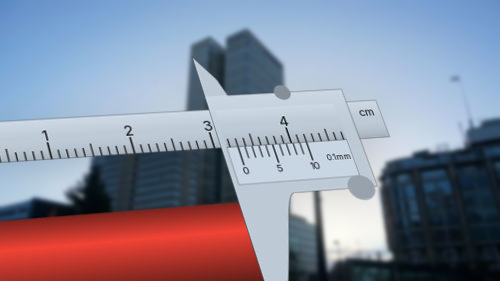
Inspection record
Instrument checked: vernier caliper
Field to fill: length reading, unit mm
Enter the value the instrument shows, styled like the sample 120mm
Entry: 33.0mm
